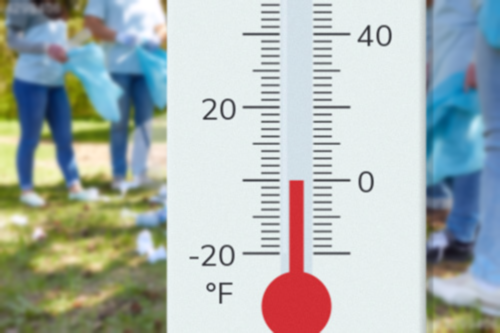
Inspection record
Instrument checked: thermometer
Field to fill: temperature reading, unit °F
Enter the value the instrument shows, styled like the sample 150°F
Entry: 0°F
